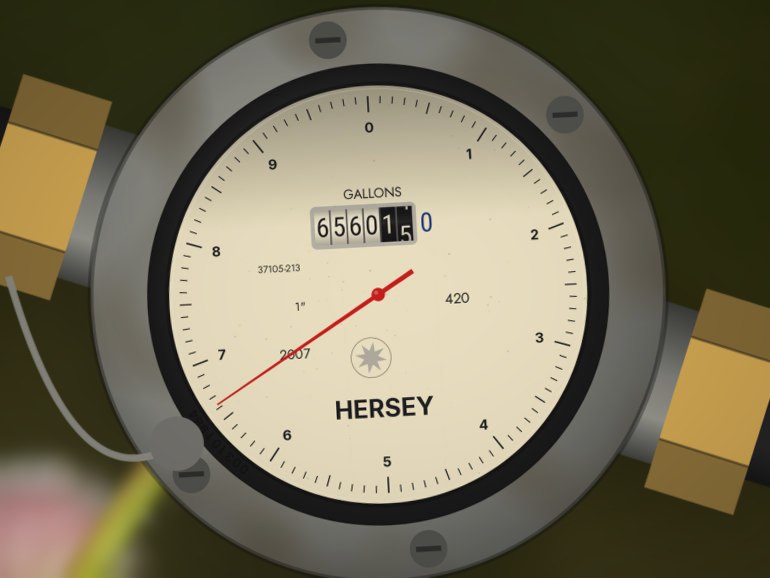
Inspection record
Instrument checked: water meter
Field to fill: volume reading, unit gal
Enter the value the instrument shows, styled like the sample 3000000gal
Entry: 6560146.6gal
